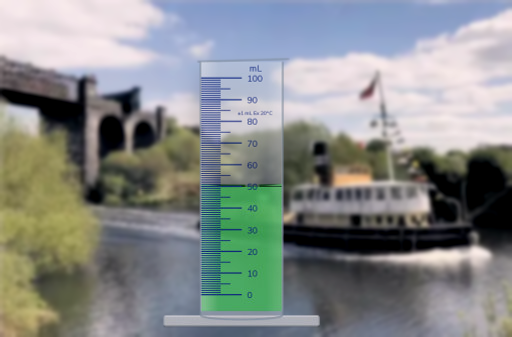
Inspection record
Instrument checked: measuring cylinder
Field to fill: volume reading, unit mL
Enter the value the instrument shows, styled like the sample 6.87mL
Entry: 50mL
